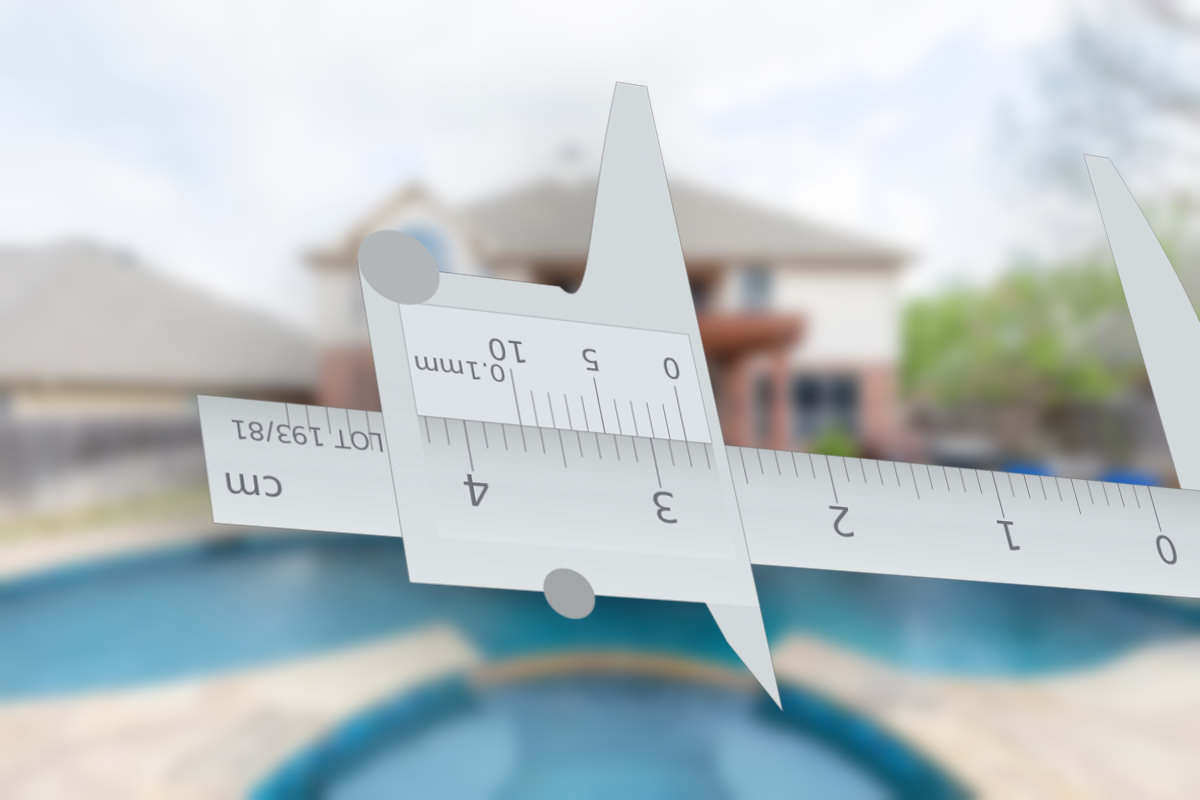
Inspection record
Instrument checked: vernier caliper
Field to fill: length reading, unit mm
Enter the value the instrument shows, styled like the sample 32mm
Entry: 28.0mm
